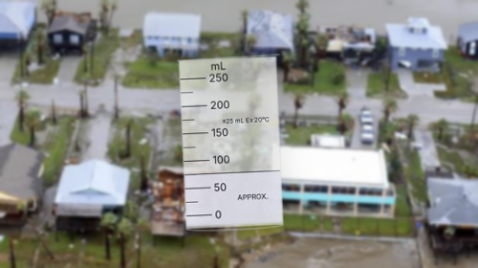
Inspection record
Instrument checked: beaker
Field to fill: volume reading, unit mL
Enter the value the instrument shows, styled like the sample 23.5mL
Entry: 75mL
